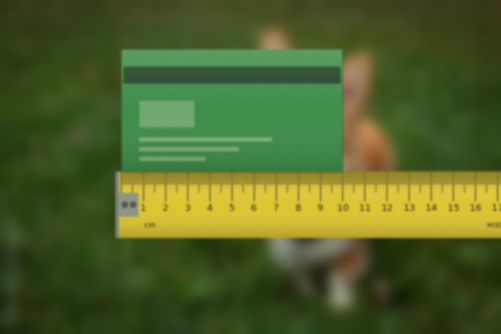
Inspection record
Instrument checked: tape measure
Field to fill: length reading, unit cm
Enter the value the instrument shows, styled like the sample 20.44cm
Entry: 10cm
